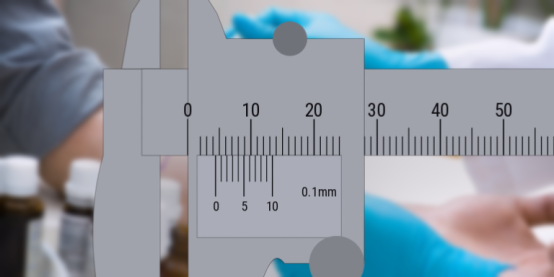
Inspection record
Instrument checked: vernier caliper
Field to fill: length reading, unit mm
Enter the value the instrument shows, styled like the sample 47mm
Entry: 4.4mm
